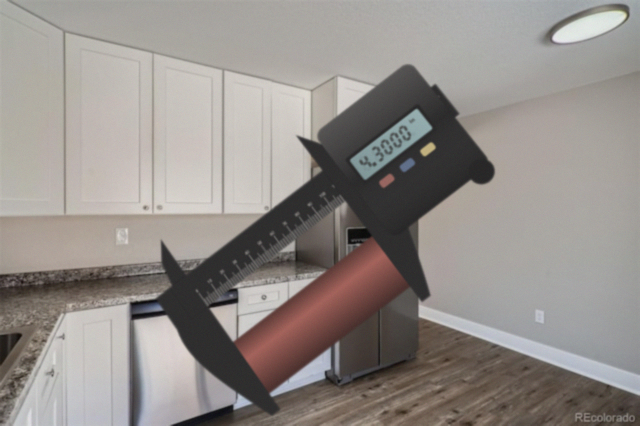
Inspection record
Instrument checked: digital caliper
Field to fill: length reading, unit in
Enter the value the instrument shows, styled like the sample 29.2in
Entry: 4.3000in
